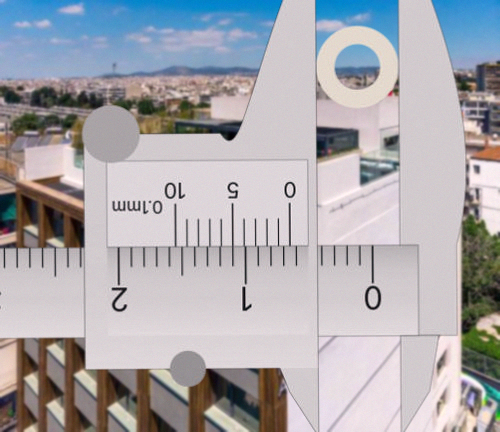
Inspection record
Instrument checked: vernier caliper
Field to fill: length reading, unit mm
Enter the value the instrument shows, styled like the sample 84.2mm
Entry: 6.5mm
